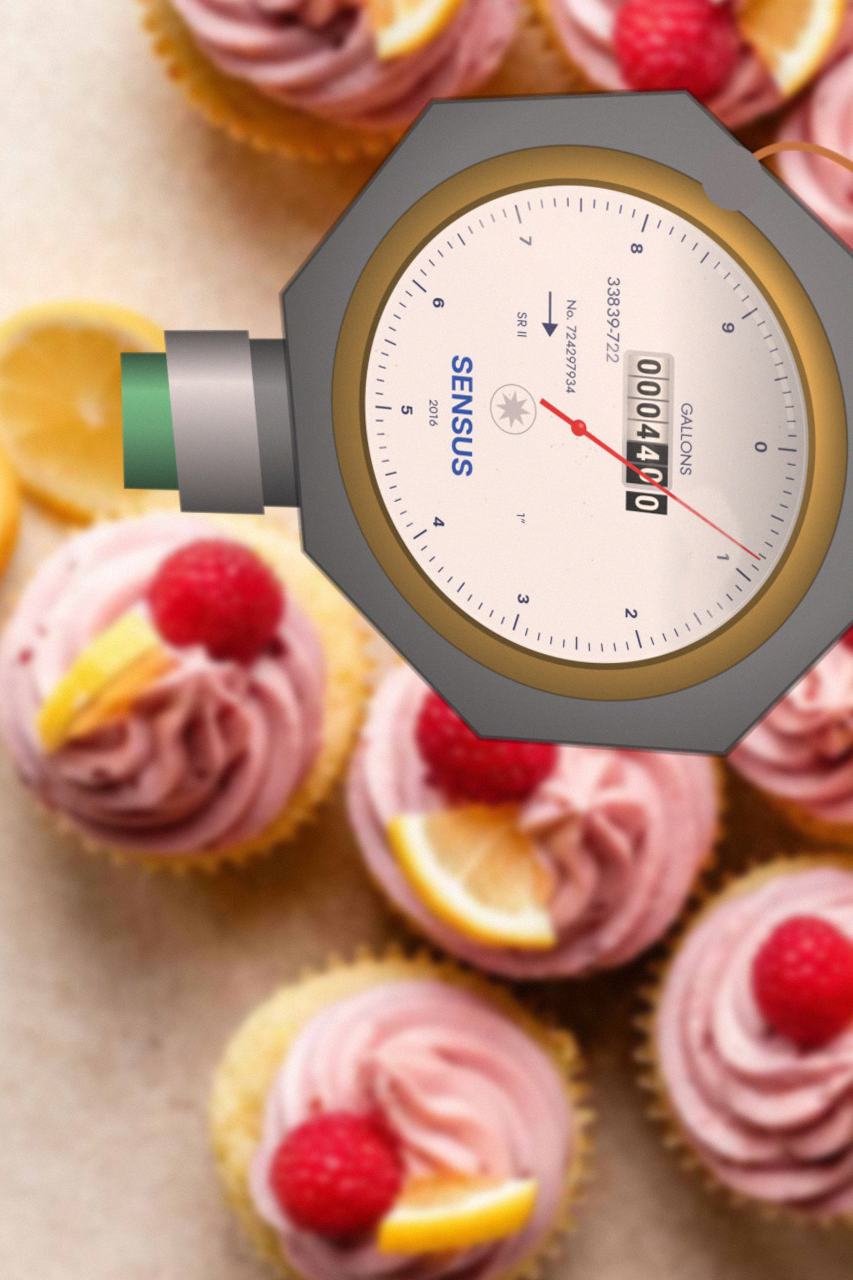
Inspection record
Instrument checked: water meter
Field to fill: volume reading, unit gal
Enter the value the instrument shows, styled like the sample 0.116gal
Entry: 4400.8gal
